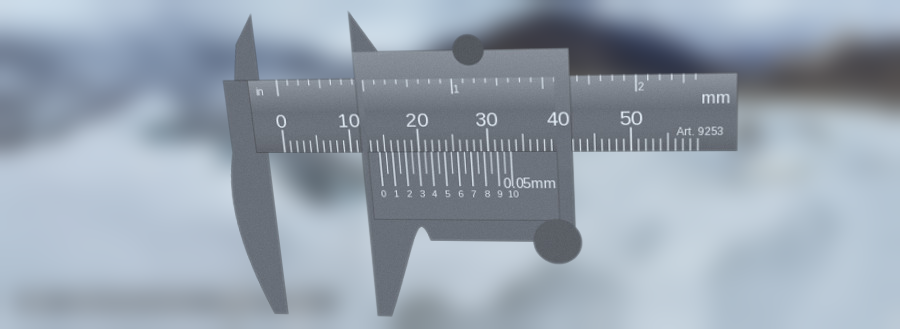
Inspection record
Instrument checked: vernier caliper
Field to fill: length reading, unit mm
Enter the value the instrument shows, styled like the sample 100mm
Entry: 14.2mm
